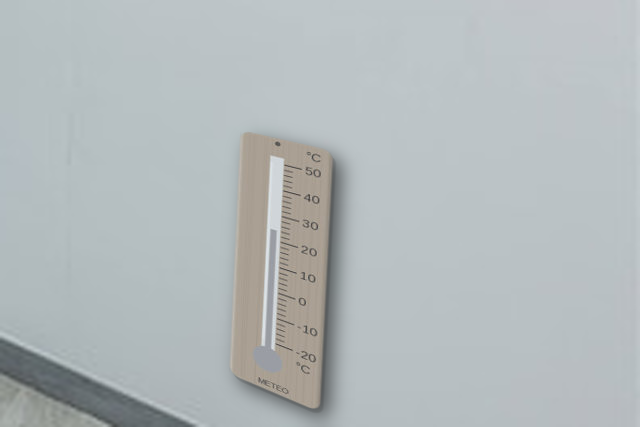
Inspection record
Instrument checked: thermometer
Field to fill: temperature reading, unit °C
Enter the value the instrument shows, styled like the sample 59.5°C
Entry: 24°C
